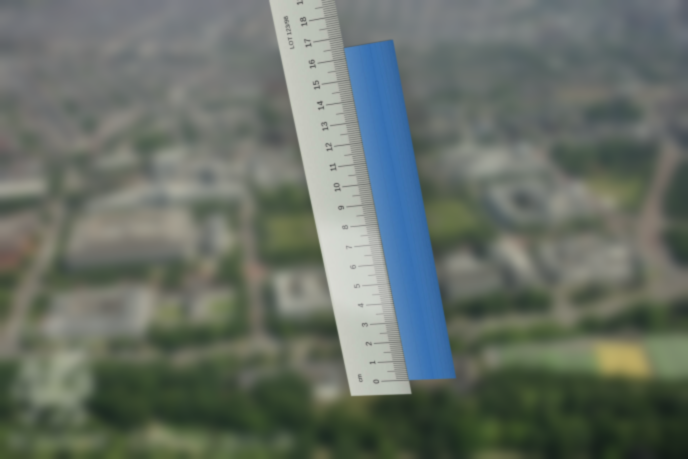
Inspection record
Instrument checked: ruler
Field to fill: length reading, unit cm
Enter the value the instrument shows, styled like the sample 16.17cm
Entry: 16.5cm
